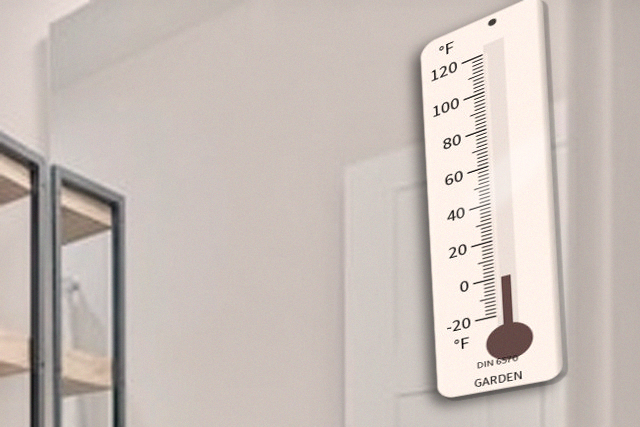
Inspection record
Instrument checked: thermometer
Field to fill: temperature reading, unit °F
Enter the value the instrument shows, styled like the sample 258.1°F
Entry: 0°F
